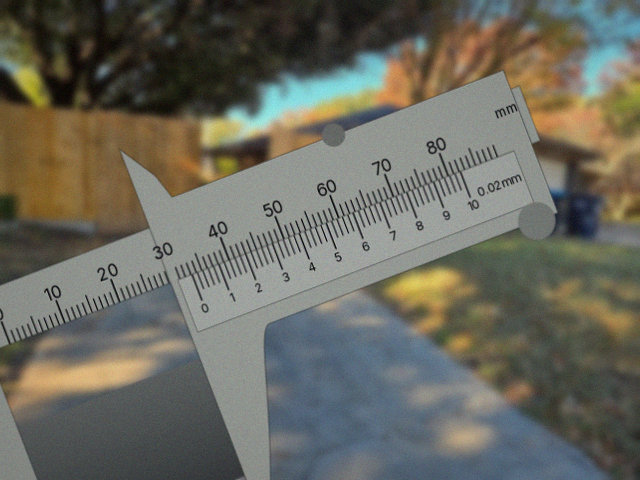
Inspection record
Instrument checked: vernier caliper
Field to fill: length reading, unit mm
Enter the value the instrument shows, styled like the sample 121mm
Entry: 33.2mm
